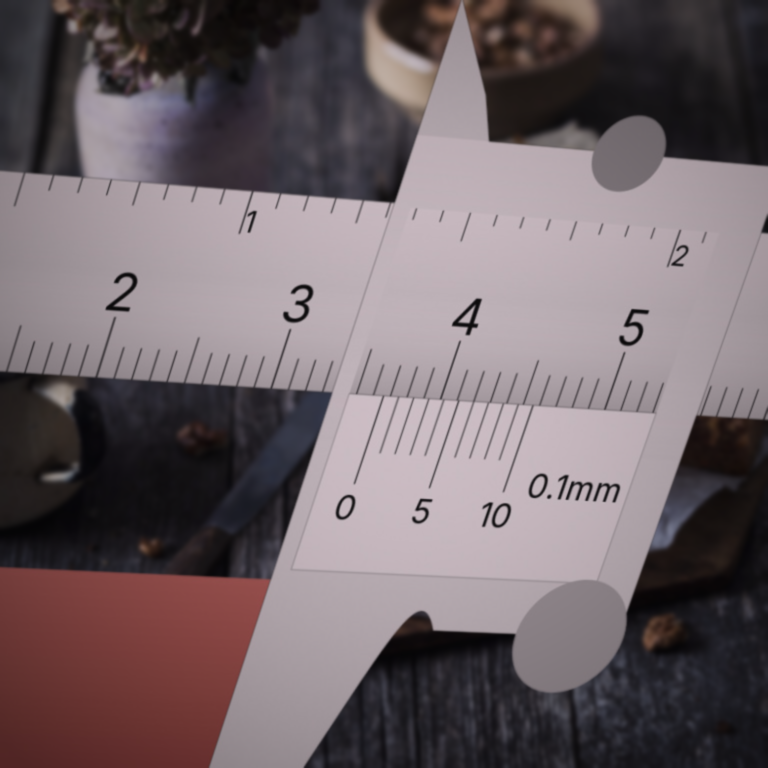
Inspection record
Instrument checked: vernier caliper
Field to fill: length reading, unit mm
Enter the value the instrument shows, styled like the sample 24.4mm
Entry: 36.6mm
